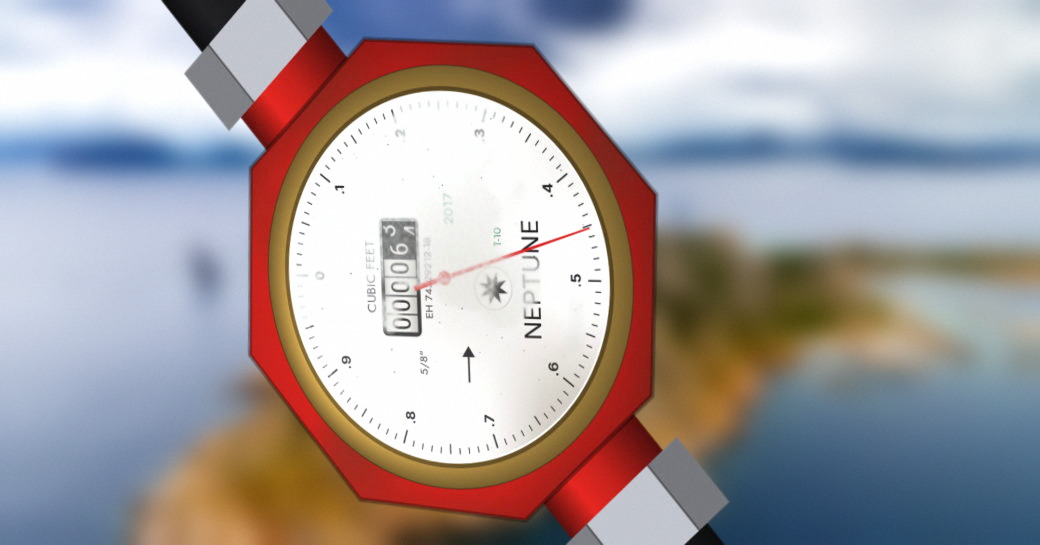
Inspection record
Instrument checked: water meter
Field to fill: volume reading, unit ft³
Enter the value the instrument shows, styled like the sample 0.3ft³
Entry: 63.45ft³
